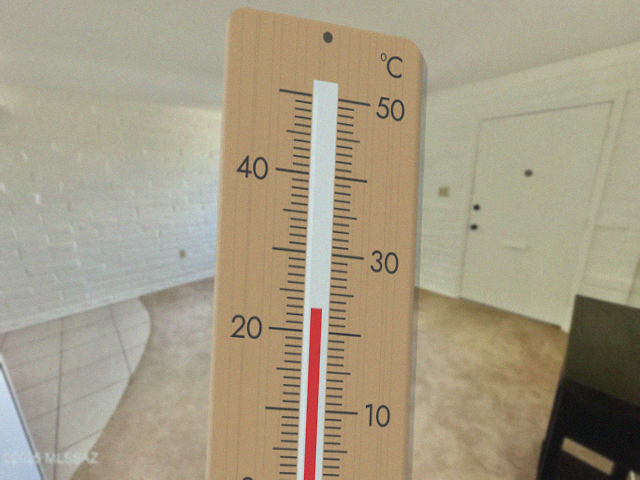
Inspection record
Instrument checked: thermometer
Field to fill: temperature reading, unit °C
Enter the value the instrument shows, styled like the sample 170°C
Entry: 23°C
